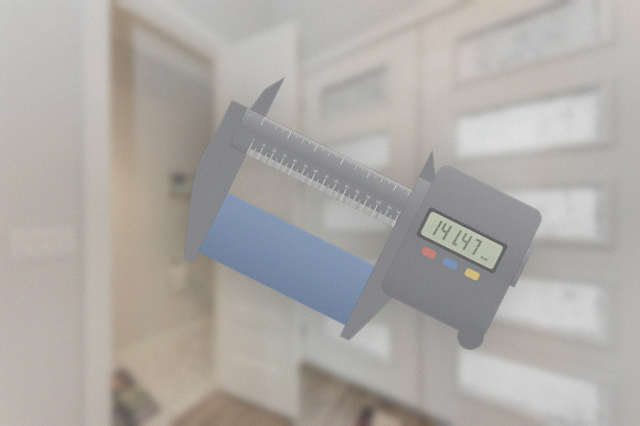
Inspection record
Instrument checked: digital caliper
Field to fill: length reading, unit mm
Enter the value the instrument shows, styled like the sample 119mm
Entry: 141.47mm
